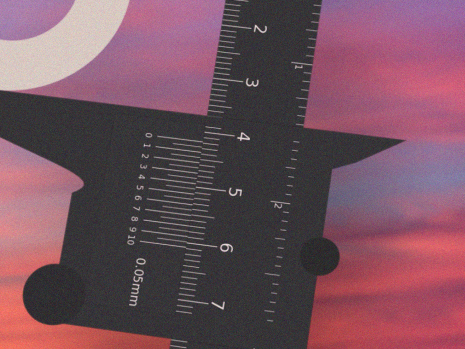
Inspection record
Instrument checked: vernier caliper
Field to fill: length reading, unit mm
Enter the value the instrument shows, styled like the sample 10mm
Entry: 41.8mm
